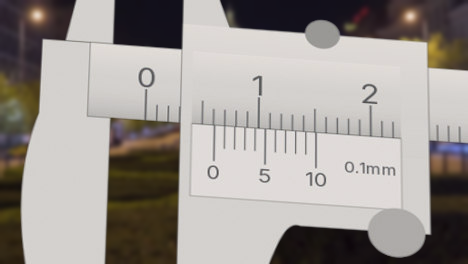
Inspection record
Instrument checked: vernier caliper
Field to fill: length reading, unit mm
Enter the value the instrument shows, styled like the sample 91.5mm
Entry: 6.1mm
